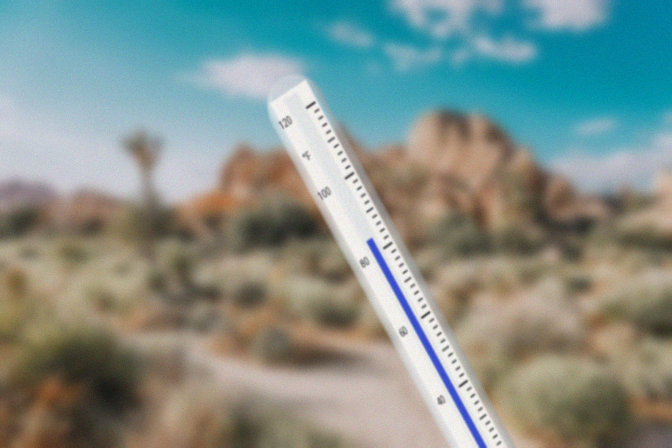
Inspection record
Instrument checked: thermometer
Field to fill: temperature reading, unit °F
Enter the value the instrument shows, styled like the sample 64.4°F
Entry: 84°F
